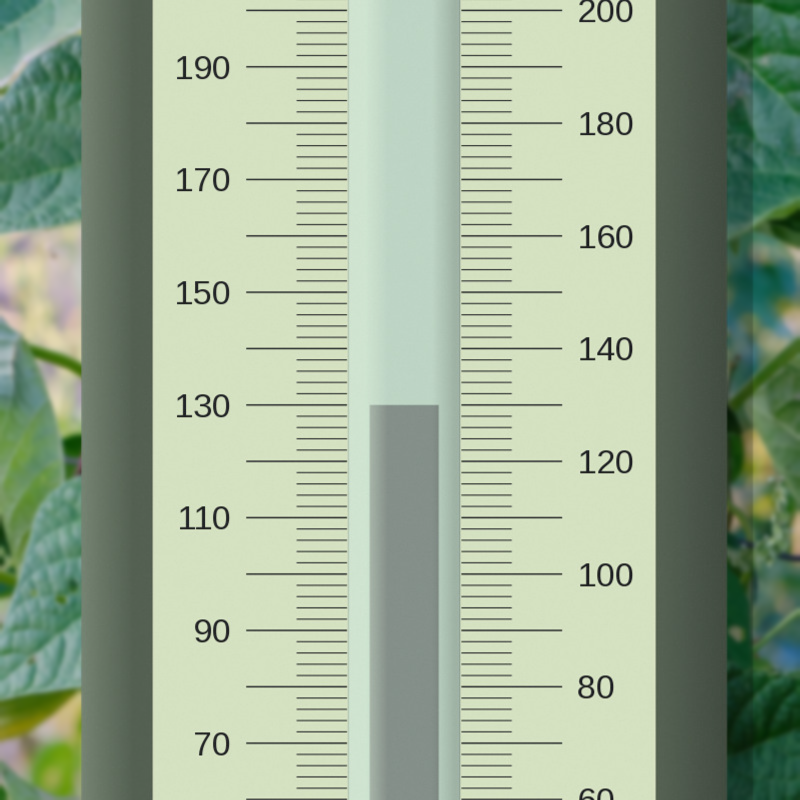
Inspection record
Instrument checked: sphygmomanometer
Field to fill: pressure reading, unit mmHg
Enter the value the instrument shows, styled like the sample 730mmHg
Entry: 130mmHg
